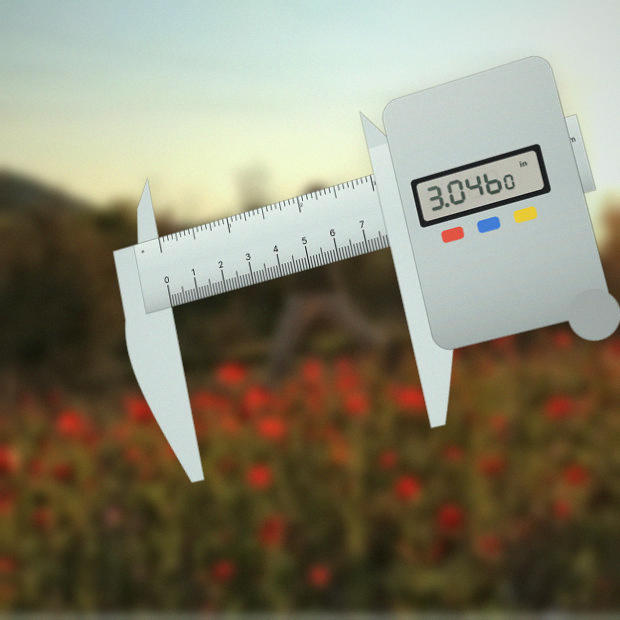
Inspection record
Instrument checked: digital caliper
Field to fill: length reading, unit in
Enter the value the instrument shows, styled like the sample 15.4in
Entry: 3.0460in
